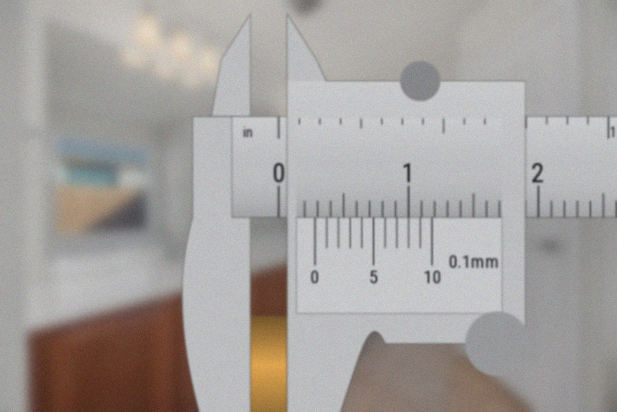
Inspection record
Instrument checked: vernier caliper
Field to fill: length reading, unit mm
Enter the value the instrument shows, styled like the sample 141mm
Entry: 2.8mm
